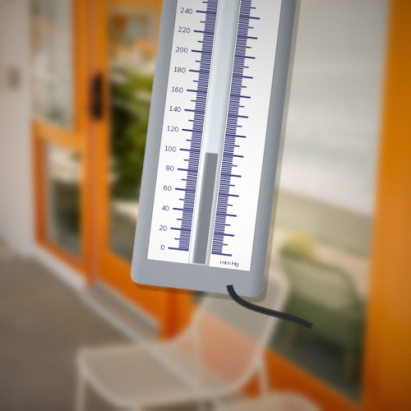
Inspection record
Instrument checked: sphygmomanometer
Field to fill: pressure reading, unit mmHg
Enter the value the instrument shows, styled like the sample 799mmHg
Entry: 100mmHg
